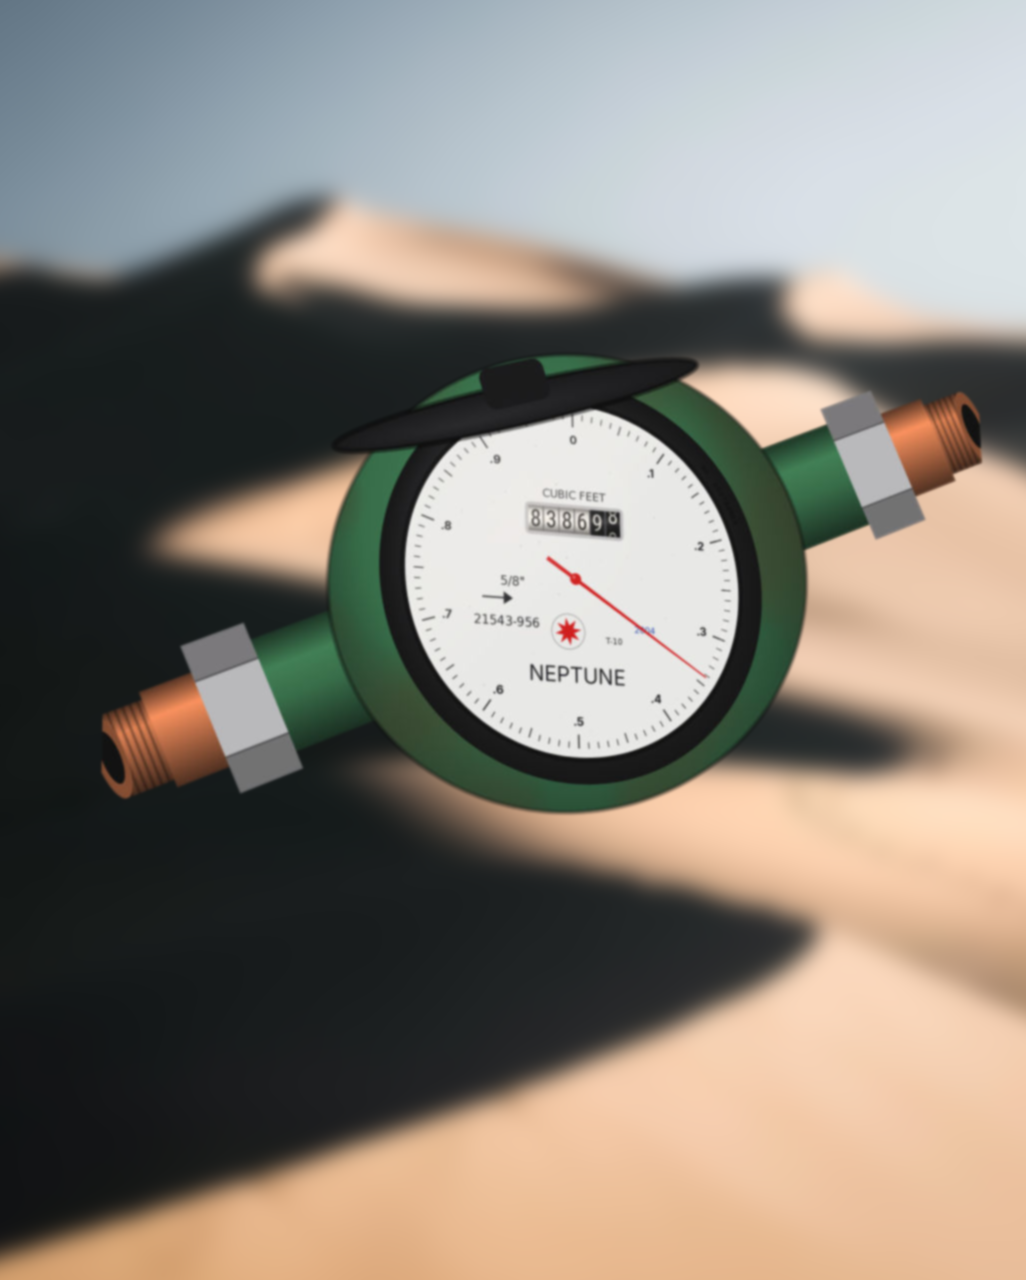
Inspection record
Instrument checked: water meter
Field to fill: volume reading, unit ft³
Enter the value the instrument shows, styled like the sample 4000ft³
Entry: 838698.34ft³
